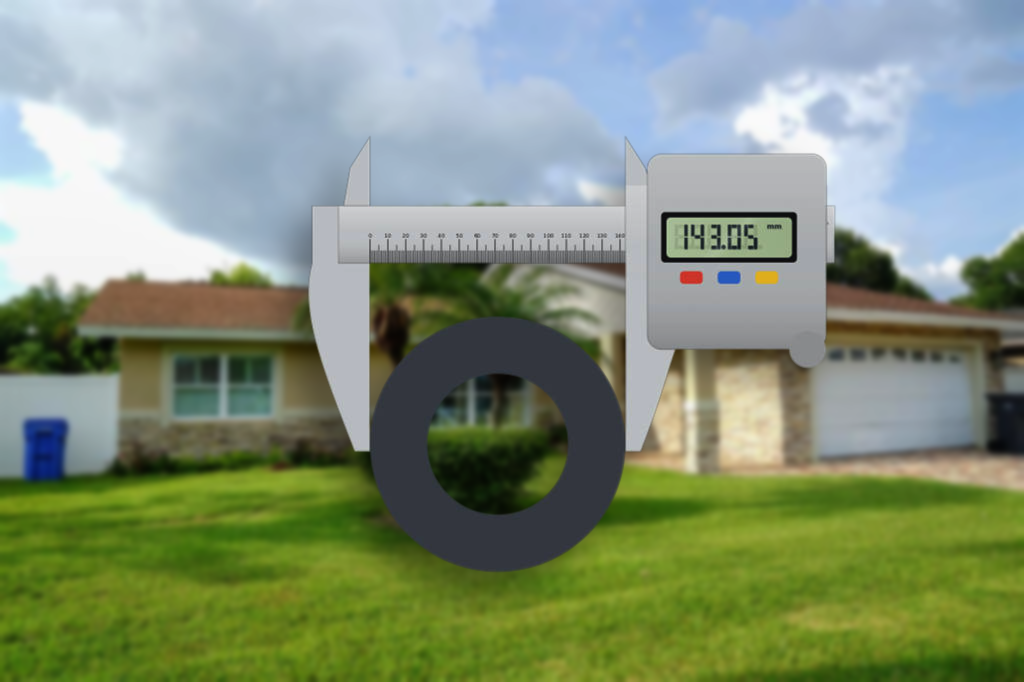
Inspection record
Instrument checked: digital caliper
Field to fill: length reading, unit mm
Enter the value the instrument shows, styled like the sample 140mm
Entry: 143.05mm
